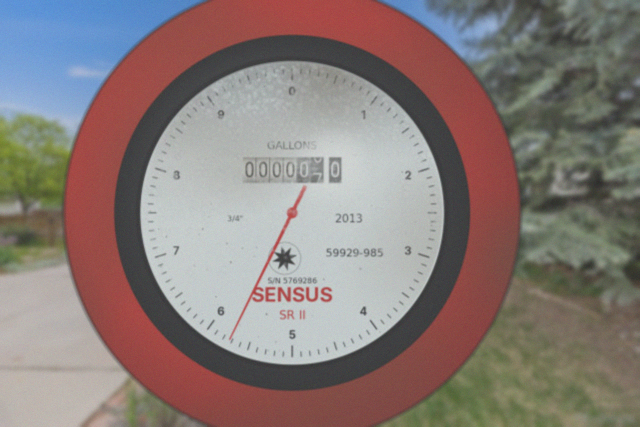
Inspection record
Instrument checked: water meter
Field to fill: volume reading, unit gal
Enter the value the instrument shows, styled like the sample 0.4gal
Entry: 65.7gal
